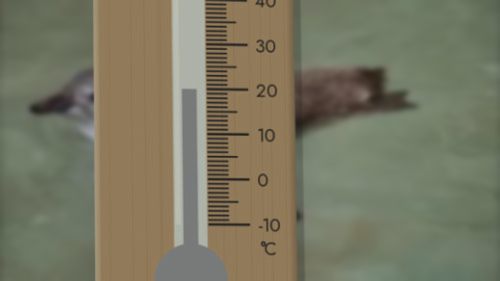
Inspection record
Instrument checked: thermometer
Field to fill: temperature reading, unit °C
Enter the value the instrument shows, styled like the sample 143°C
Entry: 20°C
